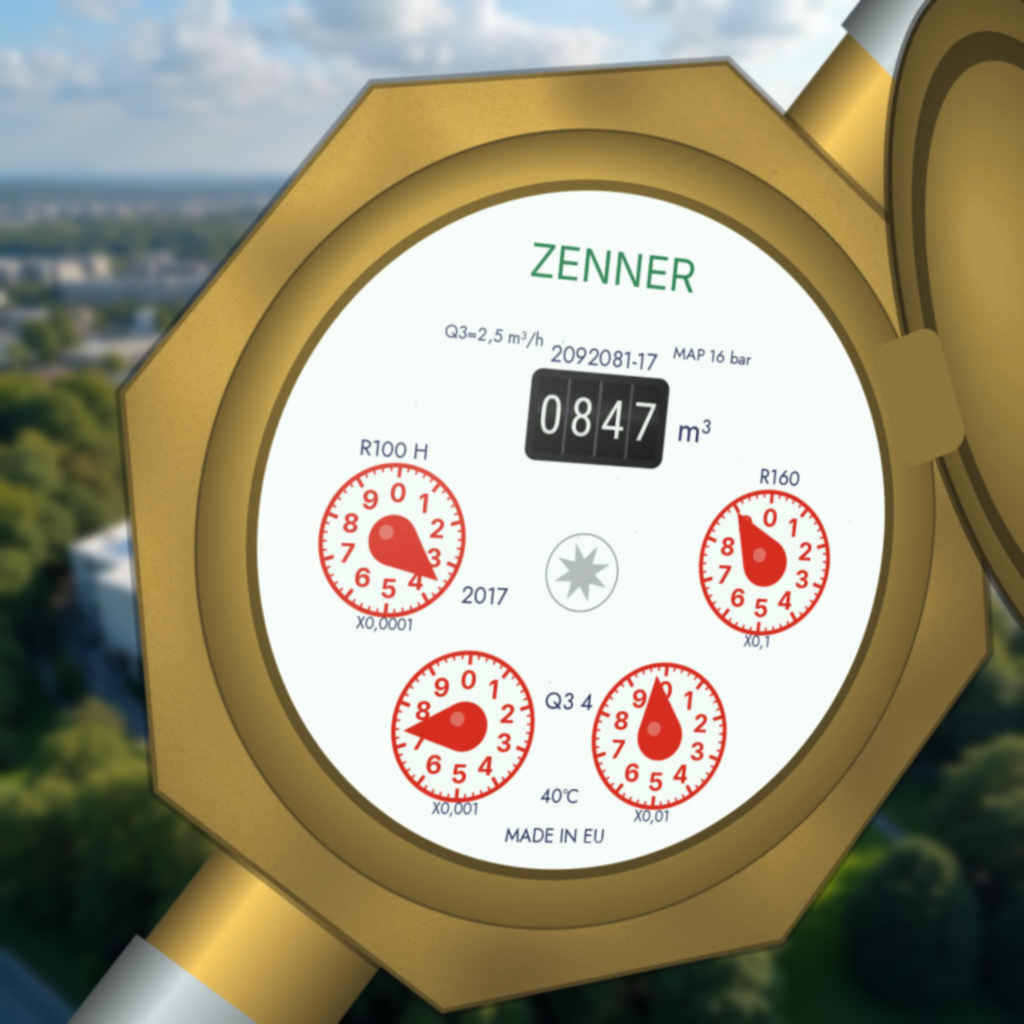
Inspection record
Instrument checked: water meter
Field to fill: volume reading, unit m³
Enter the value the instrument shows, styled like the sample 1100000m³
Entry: 847.8973m³
